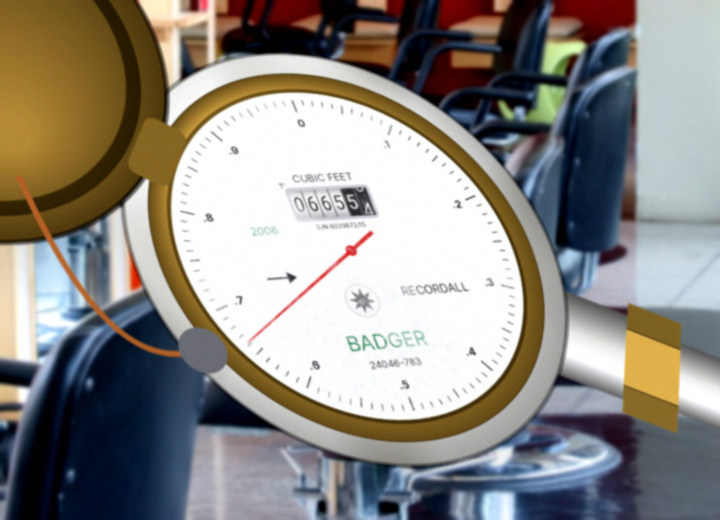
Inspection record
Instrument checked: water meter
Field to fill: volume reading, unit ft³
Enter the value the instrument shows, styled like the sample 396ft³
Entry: 66553.66ft³
